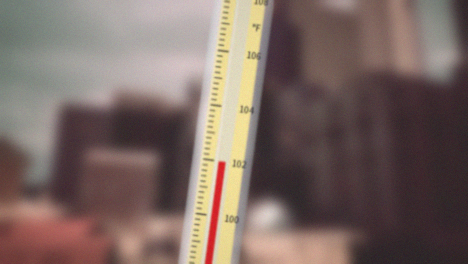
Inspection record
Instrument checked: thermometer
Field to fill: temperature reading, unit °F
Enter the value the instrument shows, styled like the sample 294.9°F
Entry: 102°F
